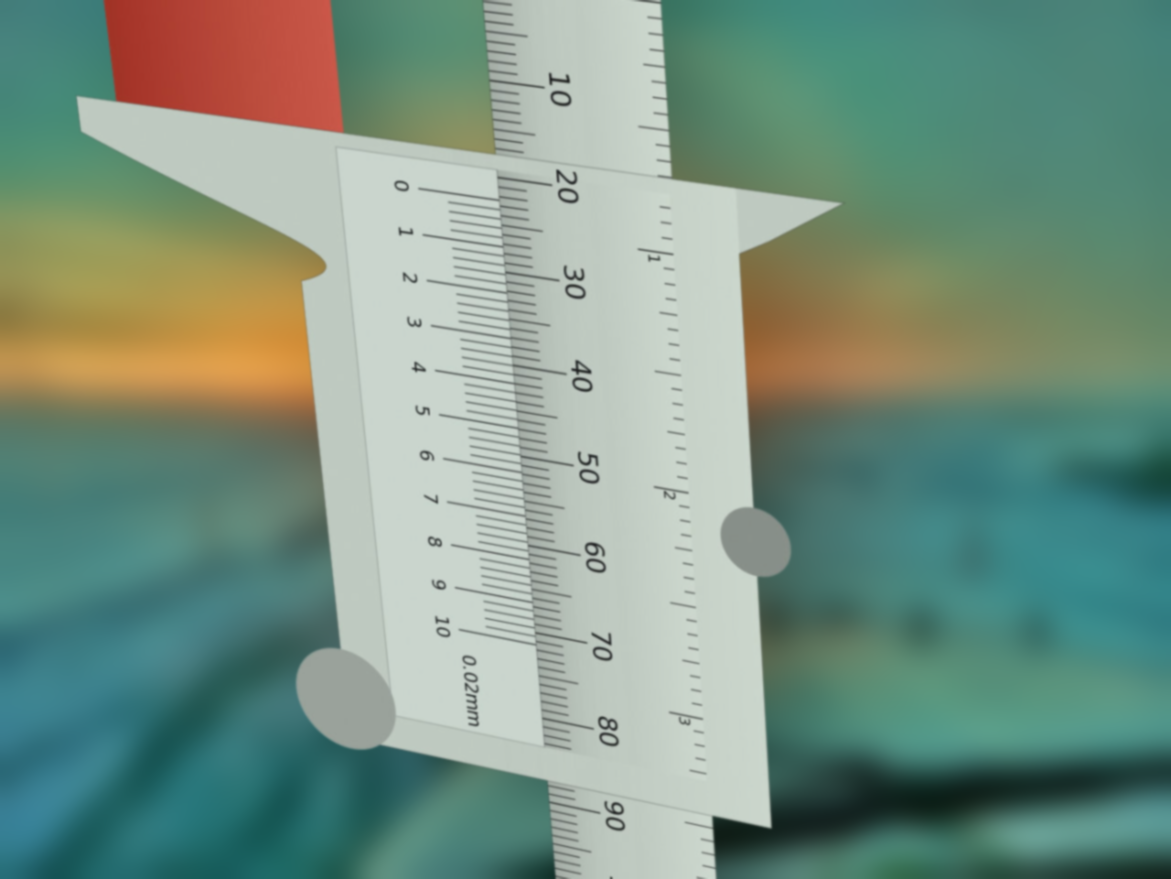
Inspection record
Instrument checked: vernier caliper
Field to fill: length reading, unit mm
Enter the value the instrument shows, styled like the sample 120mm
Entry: 22.4mm
